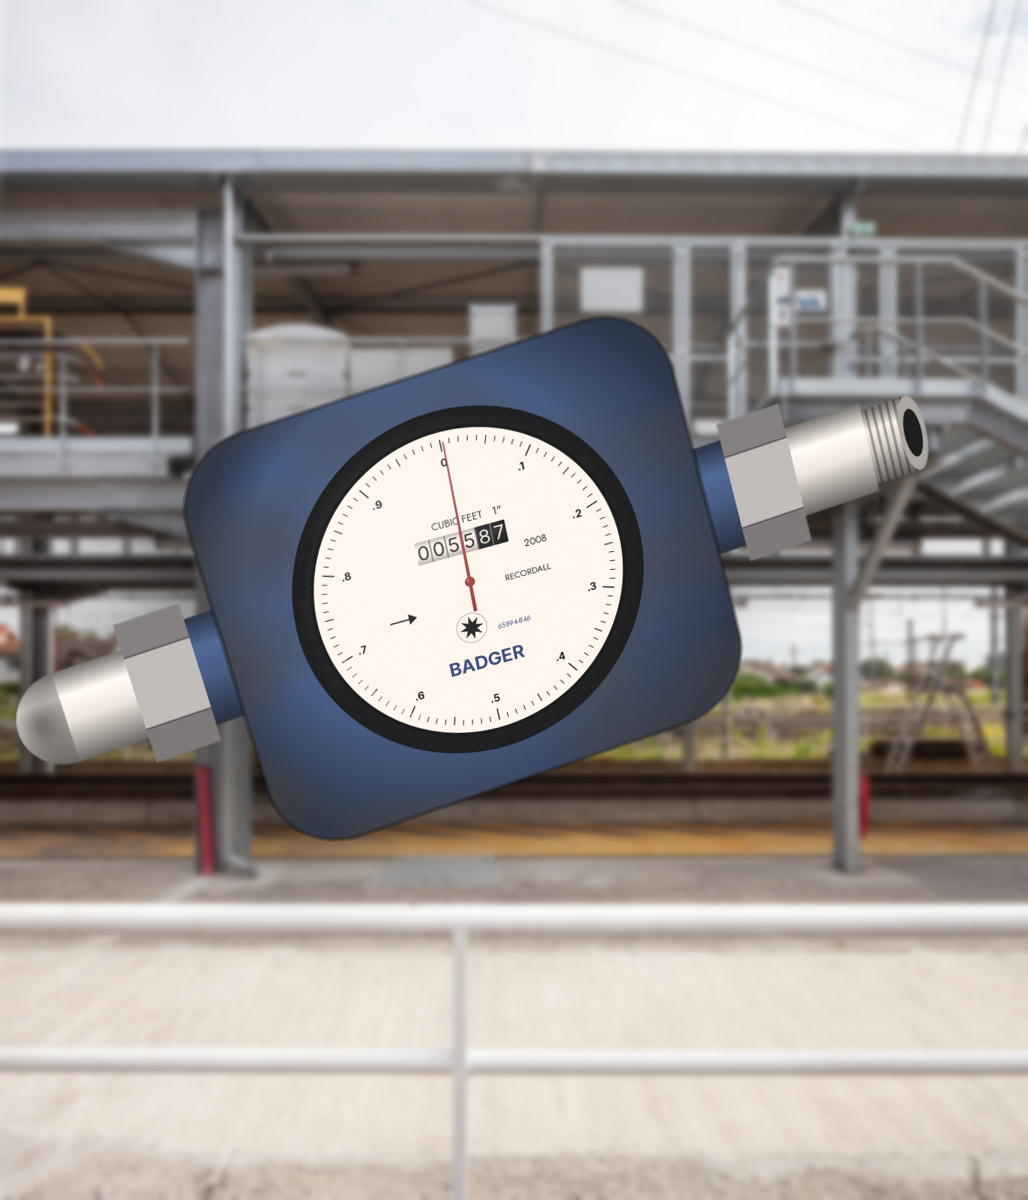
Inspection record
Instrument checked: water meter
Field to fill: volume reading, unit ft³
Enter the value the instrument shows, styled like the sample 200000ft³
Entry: 5587.00ft³
